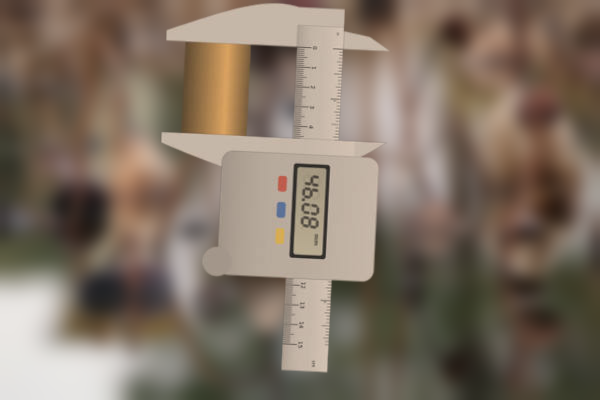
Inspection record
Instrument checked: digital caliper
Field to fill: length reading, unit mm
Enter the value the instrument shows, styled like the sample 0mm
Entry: 46.08mm
